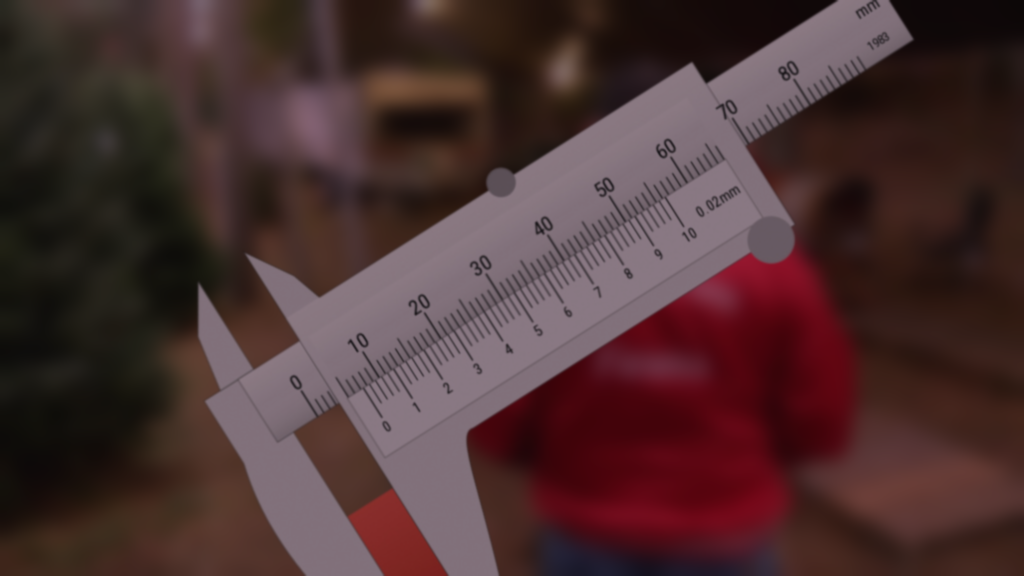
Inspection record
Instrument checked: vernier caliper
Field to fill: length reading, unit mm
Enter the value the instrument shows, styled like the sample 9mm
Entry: 7.4mm
